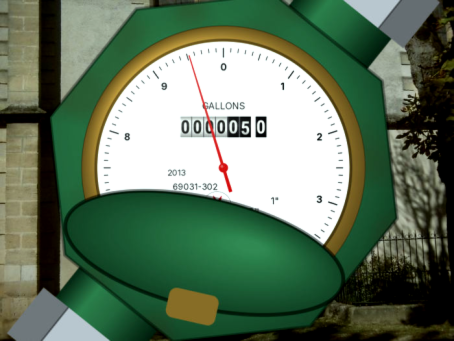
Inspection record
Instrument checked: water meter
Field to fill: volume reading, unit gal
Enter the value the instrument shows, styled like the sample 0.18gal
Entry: 49.5gal
